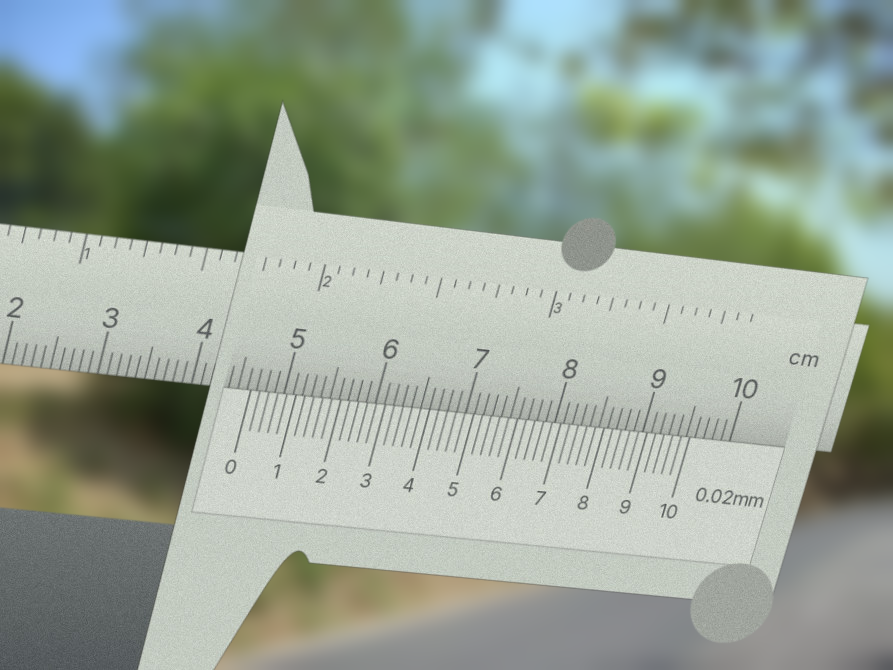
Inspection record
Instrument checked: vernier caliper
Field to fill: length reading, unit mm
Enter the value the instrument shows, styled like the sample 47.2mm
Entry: 46.4mm
